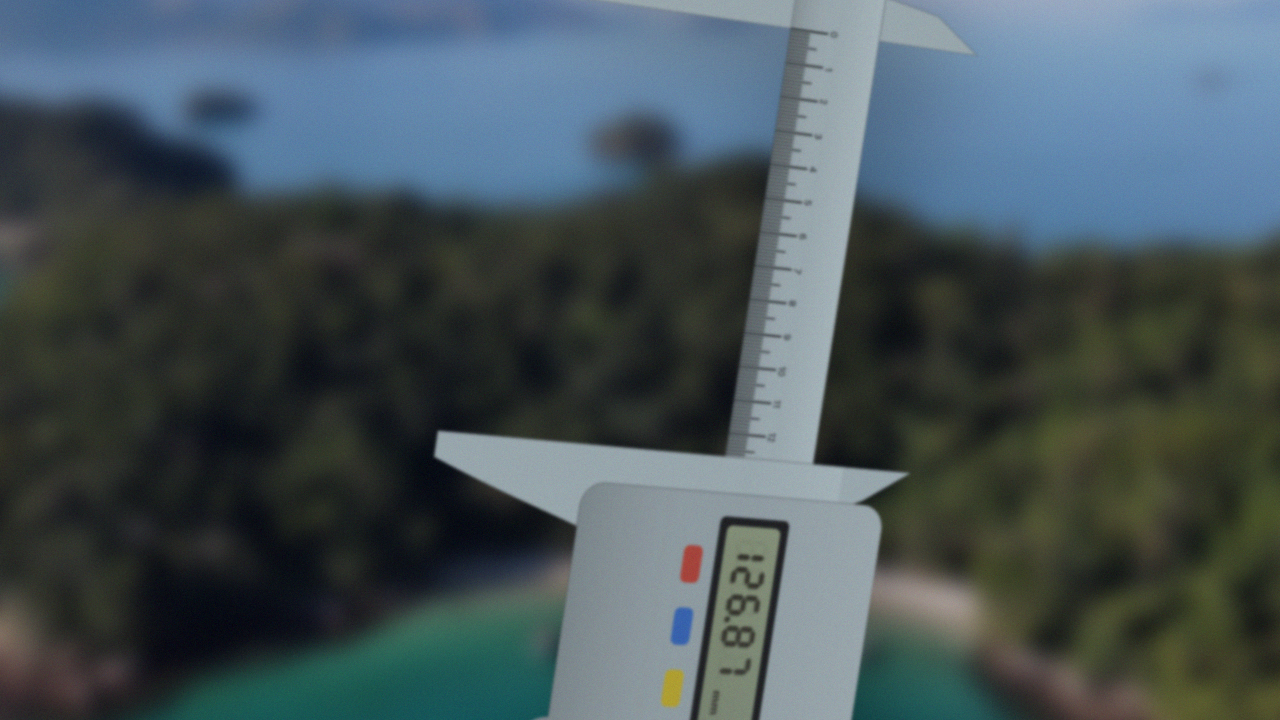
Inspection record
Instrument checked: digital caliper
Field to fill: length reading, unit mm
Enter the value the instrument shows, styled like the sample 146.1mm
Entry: 126.87mm
